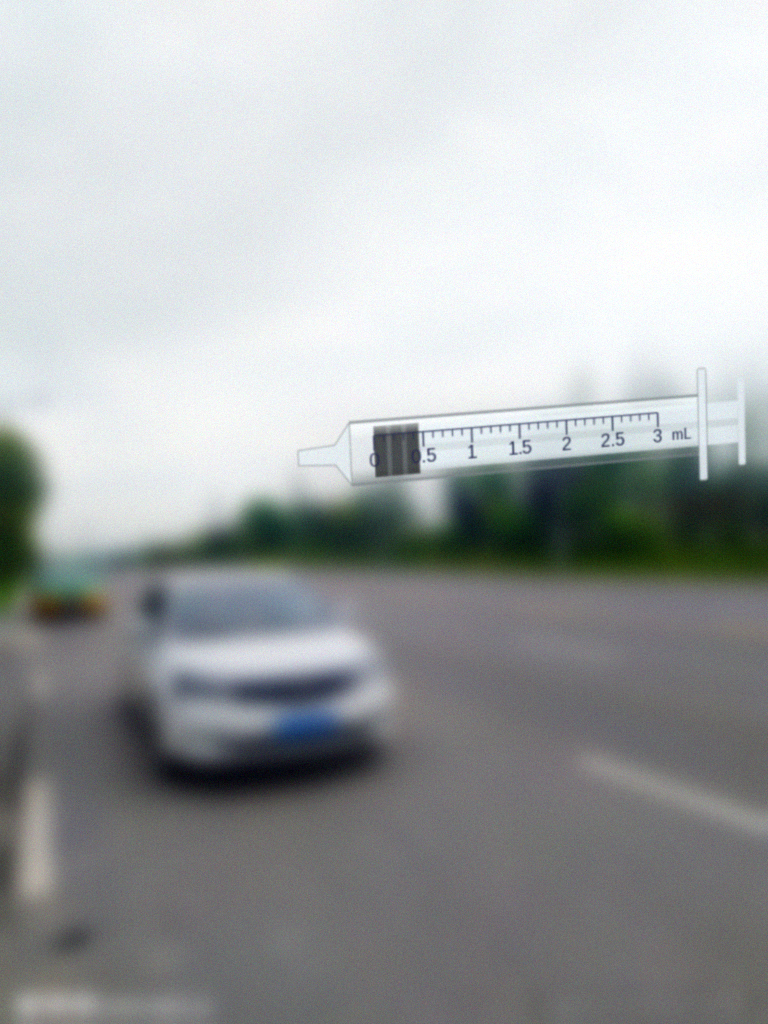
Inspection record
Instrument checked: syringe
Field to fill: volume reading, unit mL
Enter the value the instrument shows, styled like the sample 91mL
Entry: 0mL
